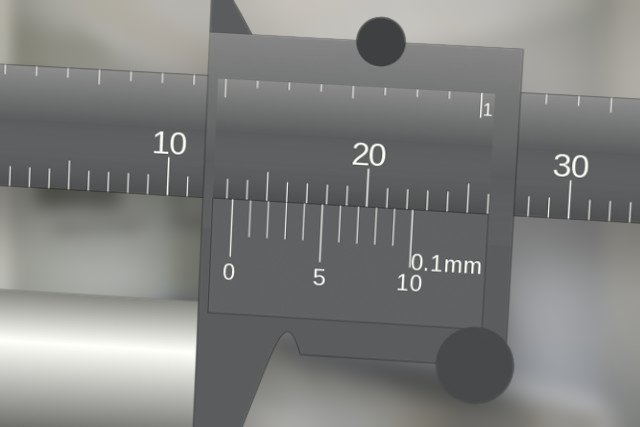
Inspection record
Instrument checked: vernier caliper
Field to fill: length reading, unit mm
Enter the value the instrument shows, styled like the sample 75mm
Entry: 13.3mm
